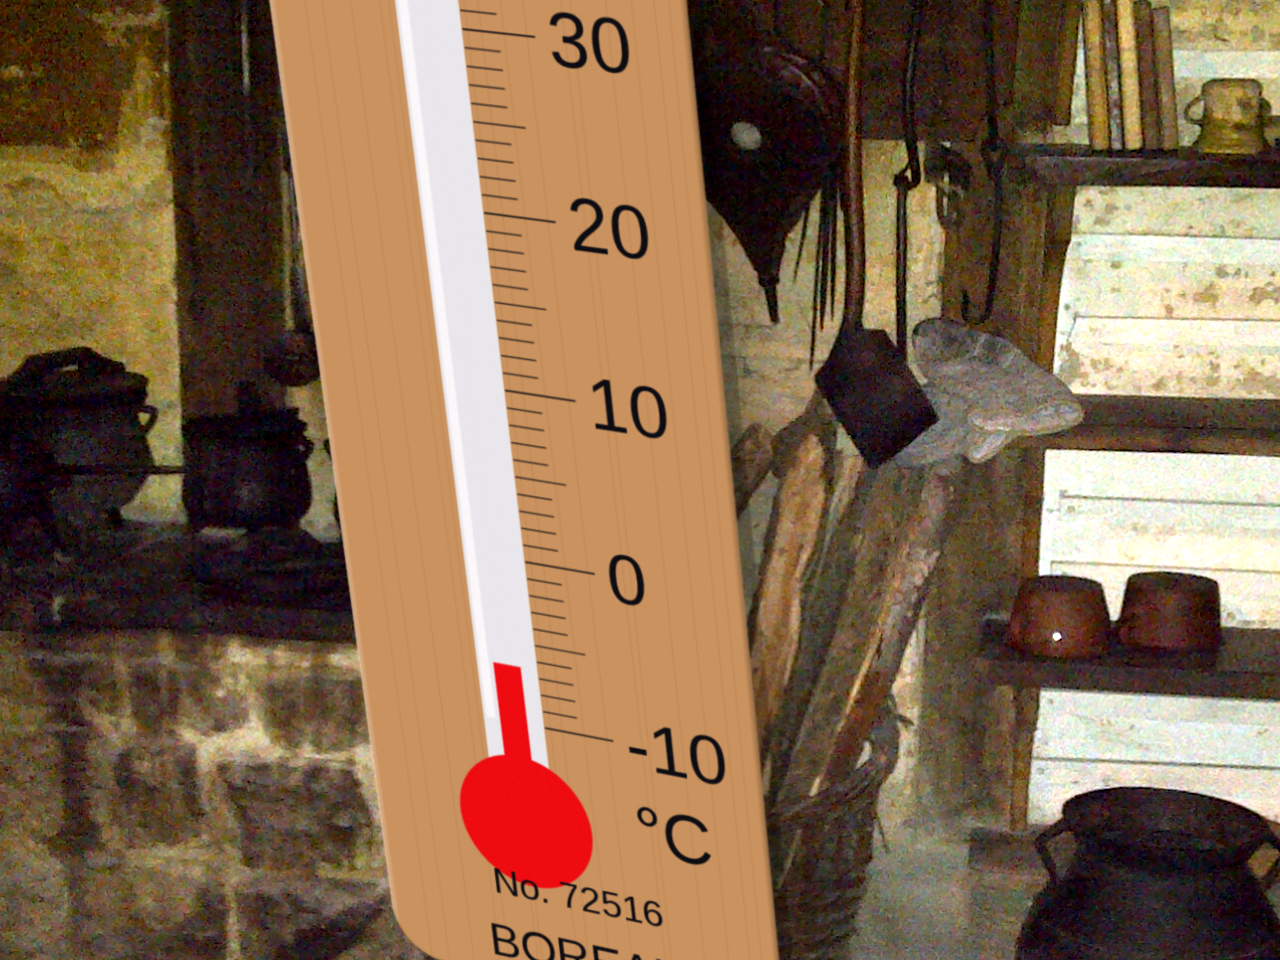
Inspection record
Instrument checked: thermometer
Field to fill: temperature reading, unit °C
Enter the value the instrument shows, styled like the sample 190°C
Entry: -6.5°C
